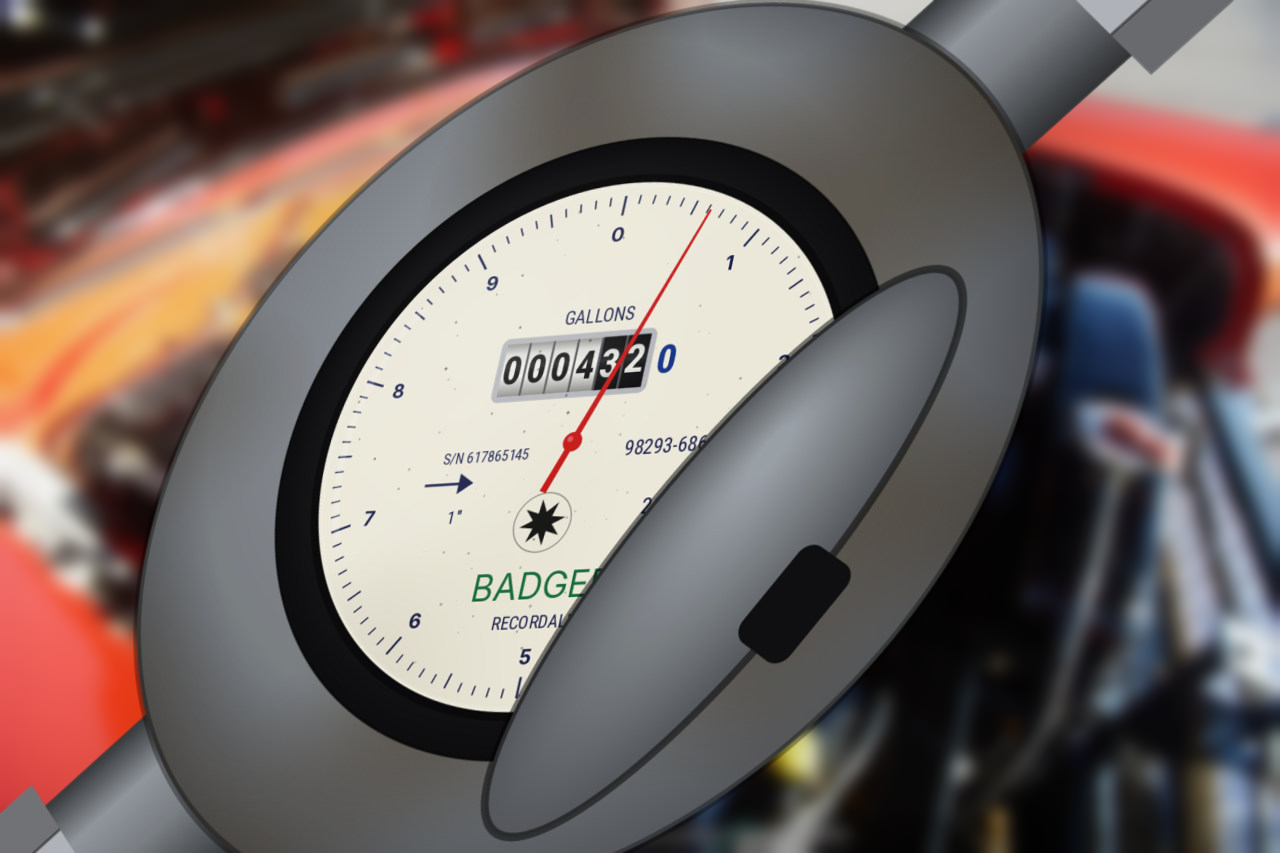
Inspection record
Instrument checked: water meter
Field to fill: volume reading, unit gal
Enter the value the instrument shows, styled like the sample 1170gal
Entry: 4320.6gal
